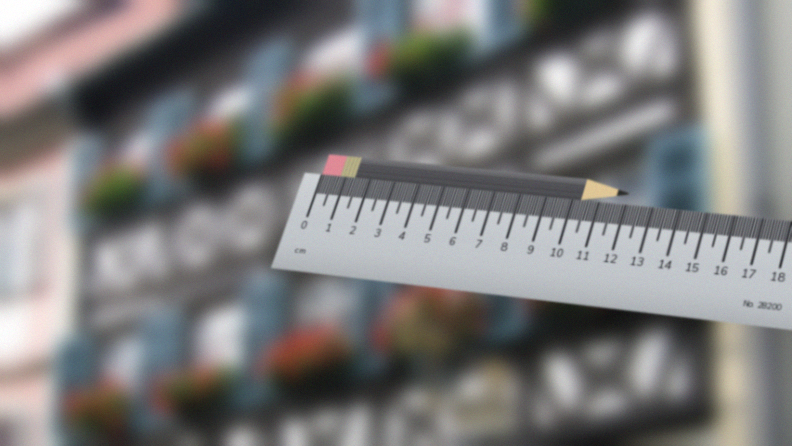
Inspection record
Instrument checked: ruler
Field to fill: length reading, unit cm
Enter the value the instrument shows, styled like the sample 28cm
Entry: 12cm
